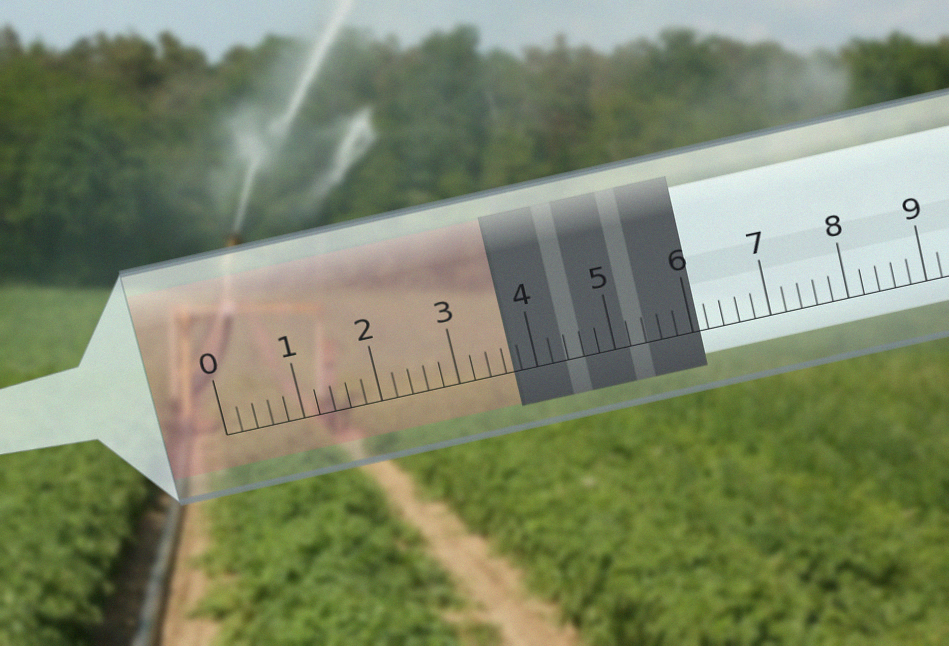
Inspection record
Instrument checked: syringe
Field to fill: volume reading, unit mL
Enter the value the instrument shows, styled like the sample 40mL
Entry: 3.7mL
